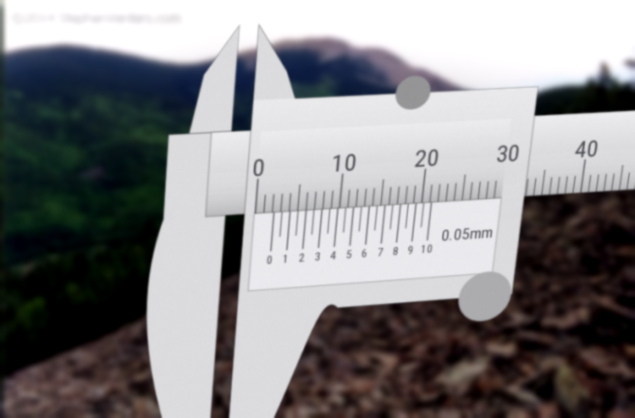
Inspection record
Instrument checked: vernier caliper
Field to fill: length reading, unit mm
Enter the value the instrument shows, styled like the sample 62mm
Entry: 2.2mm
